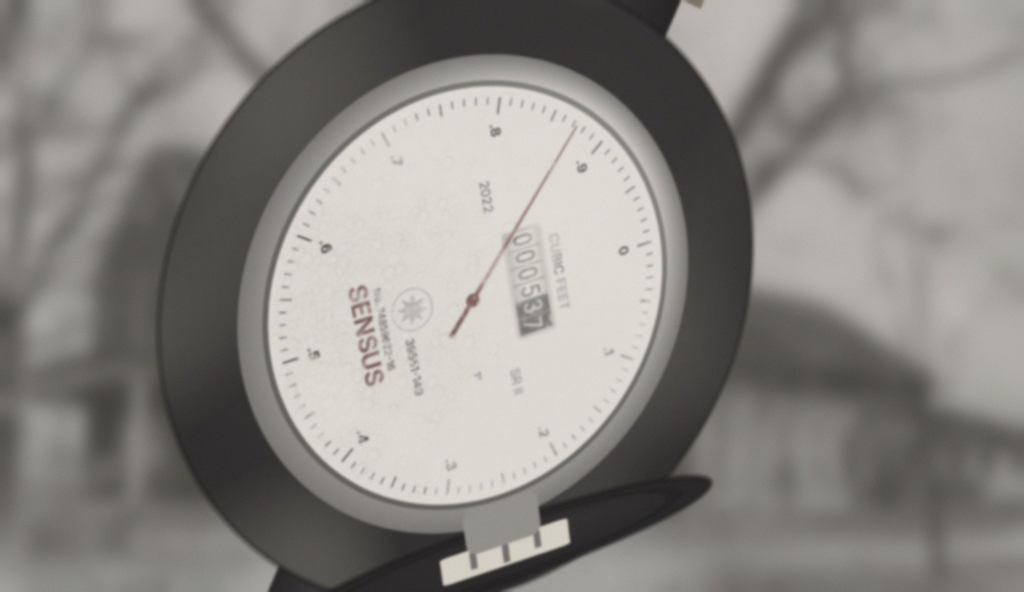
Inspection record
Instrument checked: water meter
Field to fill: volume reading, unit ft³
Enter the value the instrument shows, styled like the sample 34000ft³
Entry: 536.87ft³
